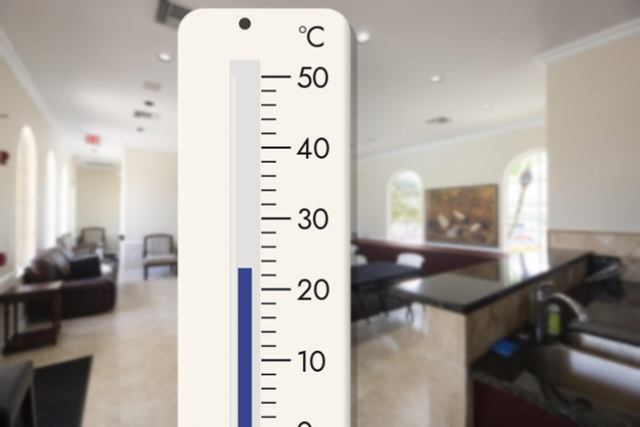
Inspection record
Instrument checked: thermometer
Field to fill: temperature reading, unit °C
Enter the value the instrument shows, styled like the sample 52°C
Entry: 23°C
